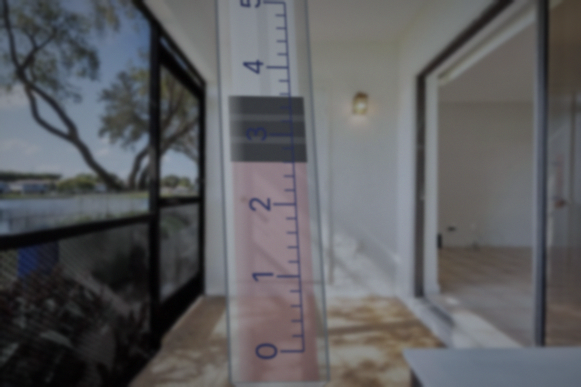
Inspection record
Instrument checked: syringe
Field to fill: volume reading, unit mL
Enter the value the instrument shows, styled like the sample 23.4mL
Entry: 2.6mL
